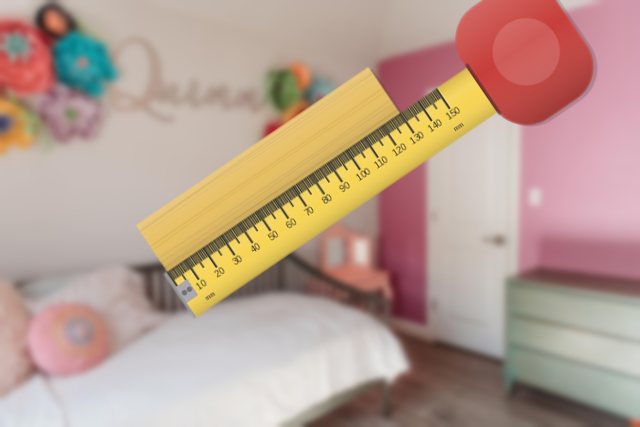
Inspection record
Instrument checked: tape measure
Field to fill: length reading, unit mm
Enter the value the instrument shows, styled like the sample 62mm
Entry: 130mm
